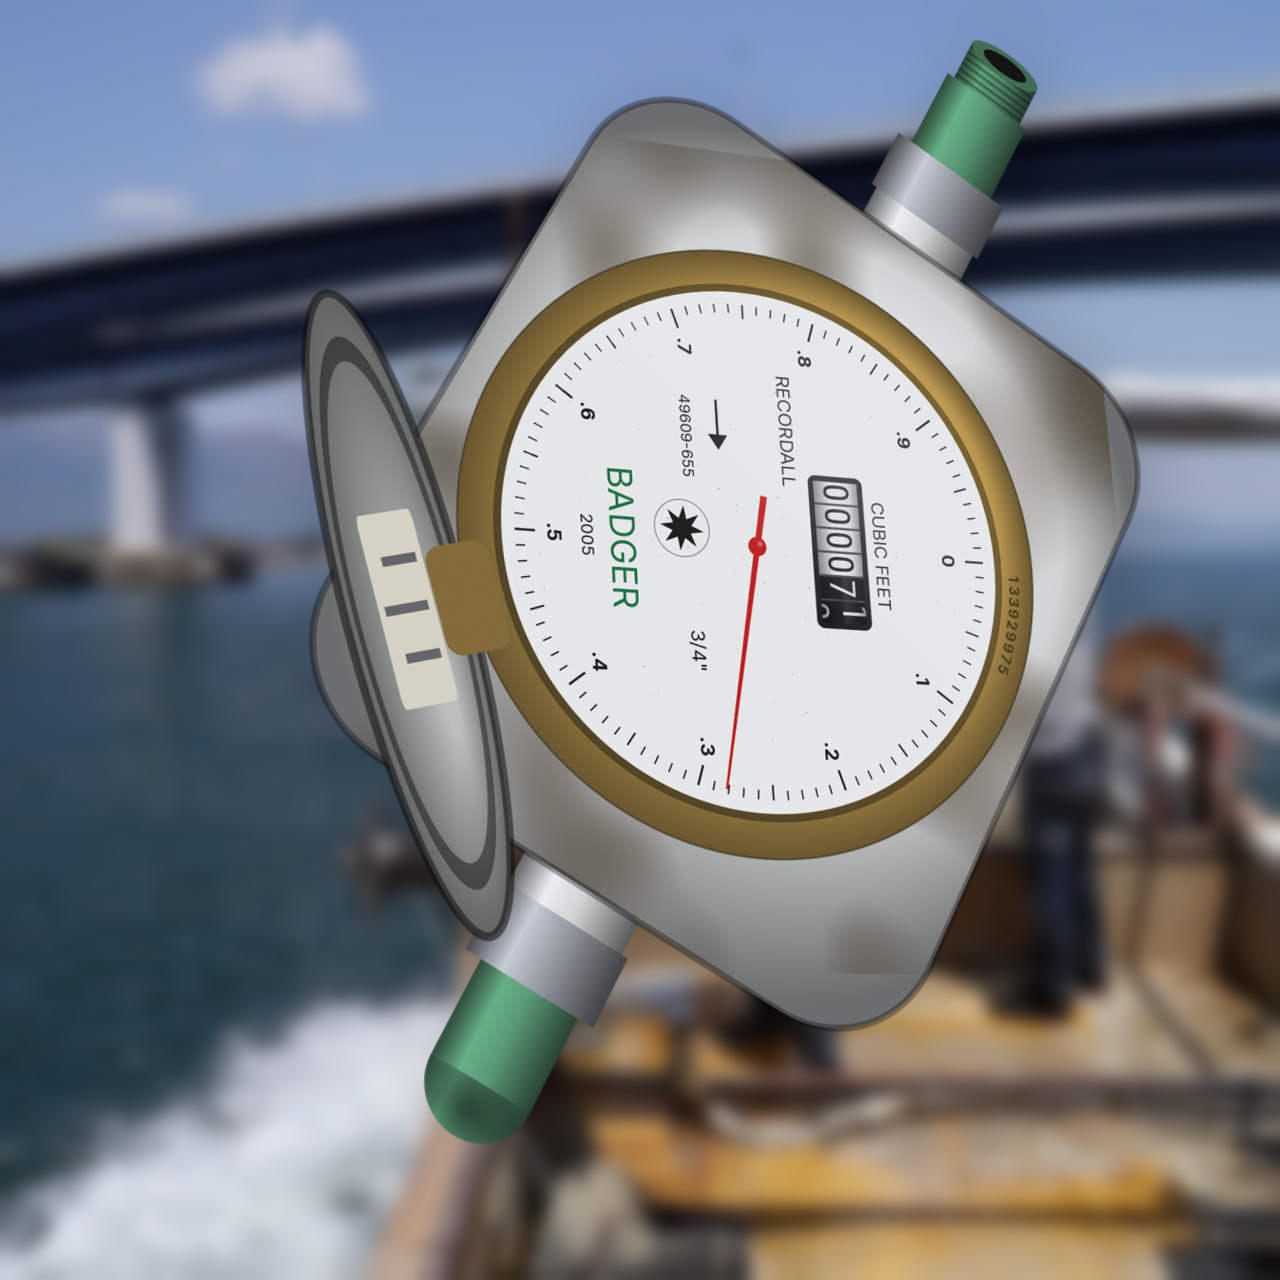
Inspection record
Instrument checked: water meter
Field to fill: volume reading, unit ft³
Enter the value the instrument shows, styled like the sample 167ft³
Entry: 71.28ft³
